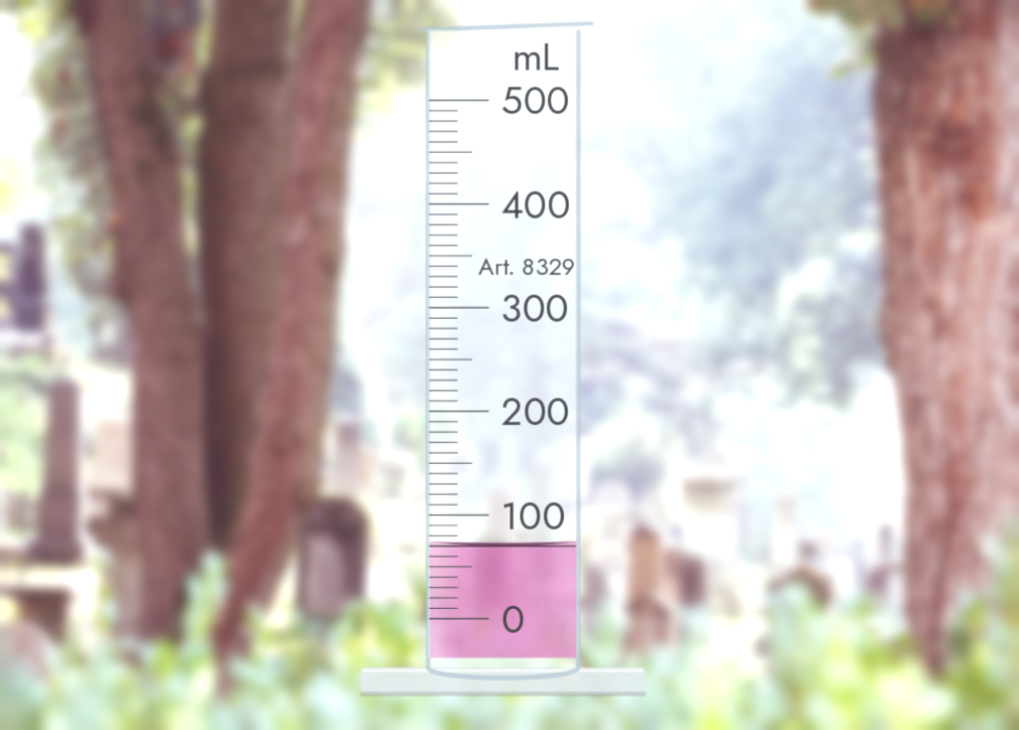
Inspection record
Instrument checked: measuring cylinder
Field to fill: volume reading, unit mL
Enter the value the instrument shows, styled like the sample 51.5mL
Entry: 70mL
